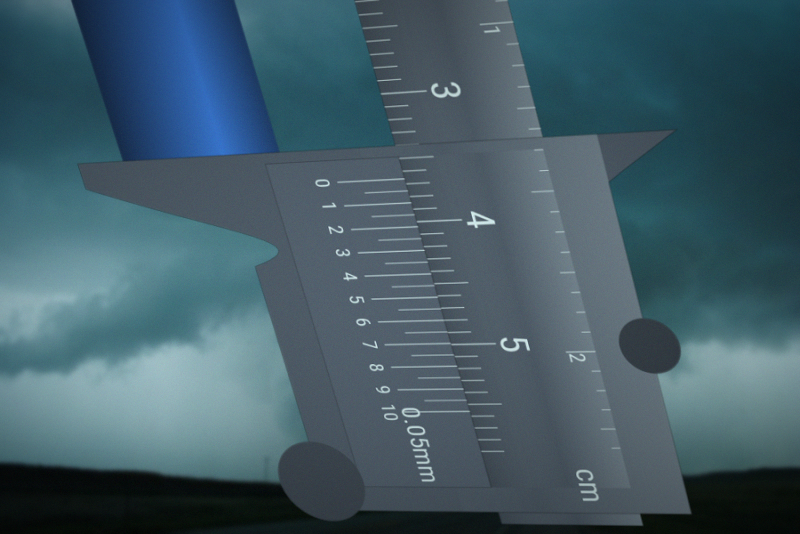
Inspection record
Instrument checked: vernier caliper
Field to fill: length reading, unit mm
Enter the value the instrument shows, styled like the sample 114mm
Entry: 36.6mm
